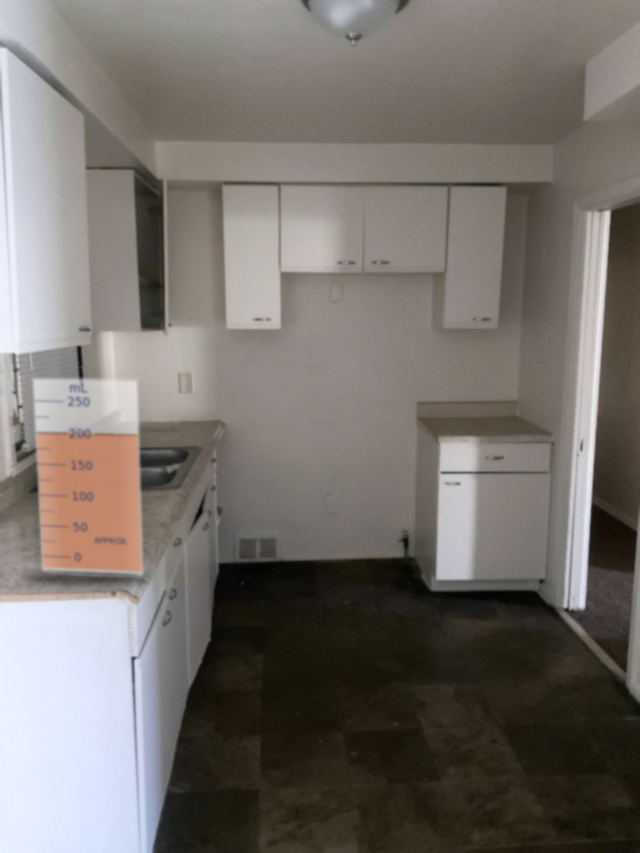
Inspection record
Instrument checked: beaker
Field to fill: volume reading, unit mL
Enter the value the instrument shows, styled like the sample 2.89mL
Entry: 200mL
